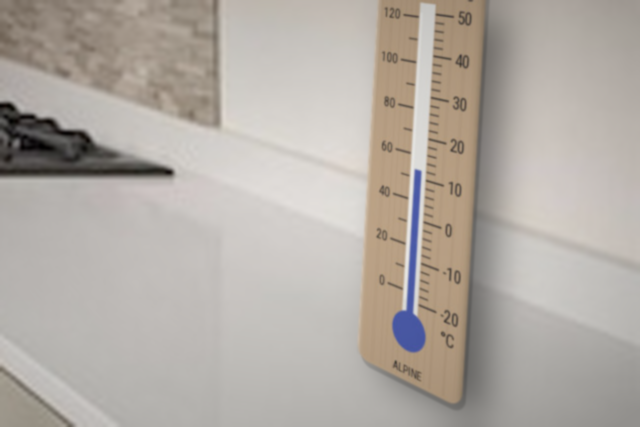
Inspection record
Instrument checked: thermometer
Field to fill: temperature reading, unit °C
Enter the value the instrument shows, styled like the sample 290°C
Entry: 12°C
